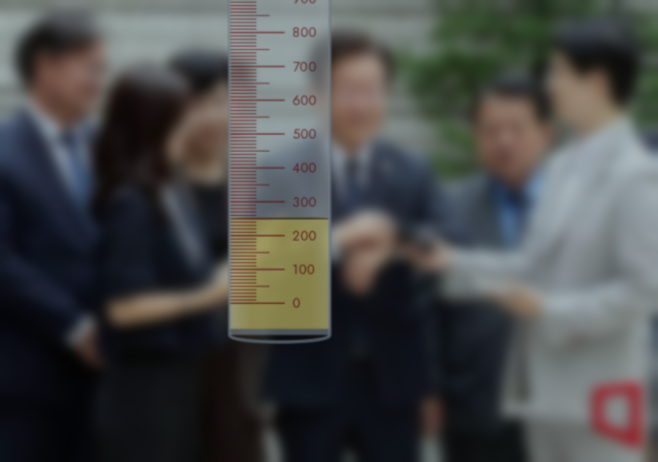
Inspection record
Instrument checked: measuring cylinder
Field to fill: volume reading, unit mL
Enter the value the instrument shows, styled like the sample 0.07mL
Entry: 250mL
